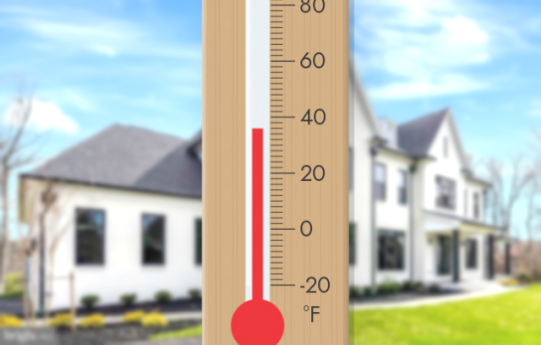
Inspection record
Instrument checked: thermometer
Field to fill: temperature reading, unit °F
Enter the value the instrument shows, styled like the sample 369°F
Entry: 36°F
